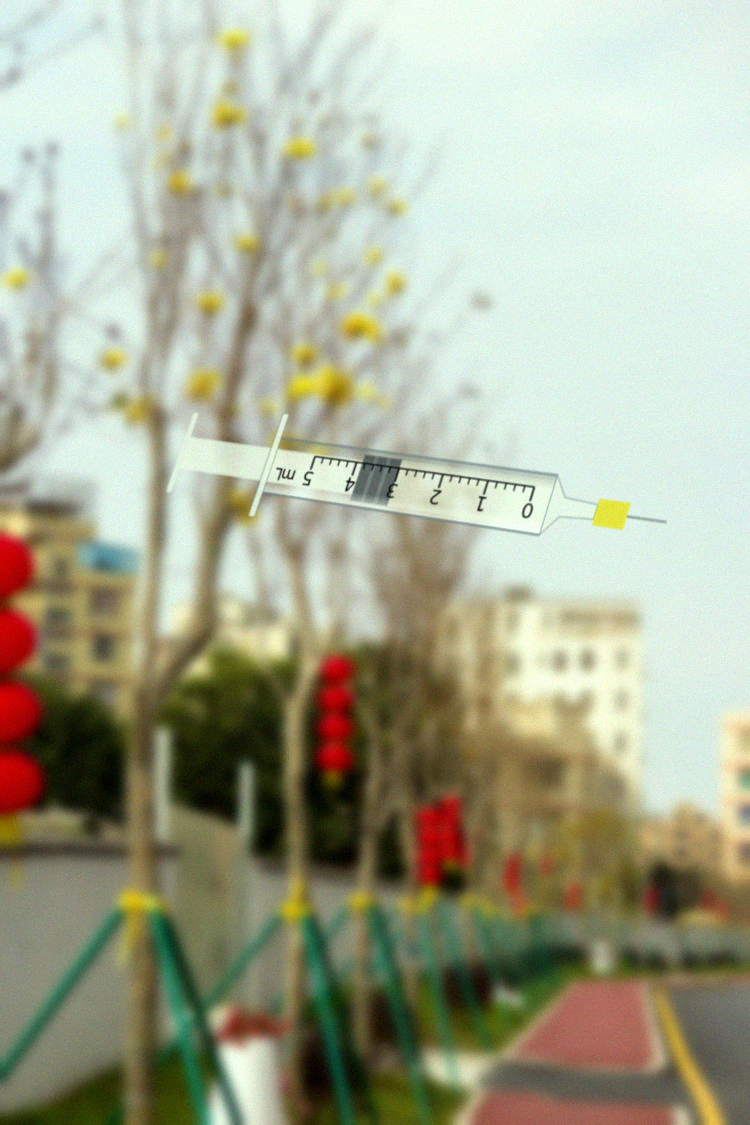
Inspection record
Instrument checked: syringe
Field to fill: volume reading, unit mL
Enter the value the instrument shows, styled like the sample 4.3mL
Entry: 3mL
